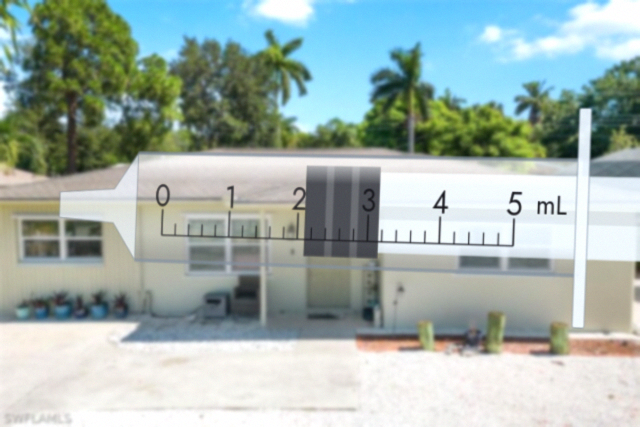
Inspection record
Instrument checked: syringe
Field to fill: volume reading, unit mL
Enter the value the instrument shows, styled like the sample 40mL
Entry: 2.1mL
